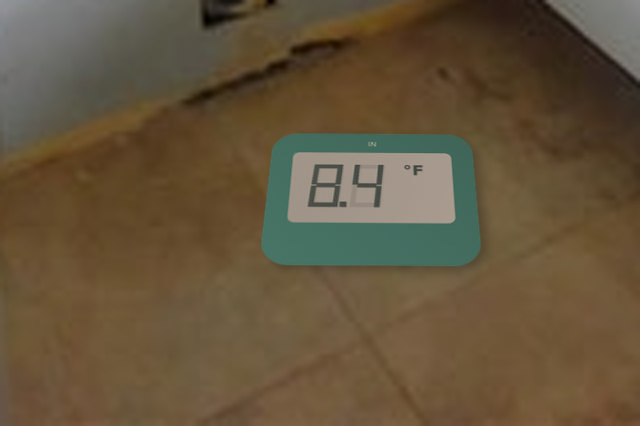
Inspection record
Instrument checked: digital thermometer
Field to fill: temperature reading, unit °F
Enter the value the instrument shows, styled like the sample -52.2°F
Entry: 8.4°F
